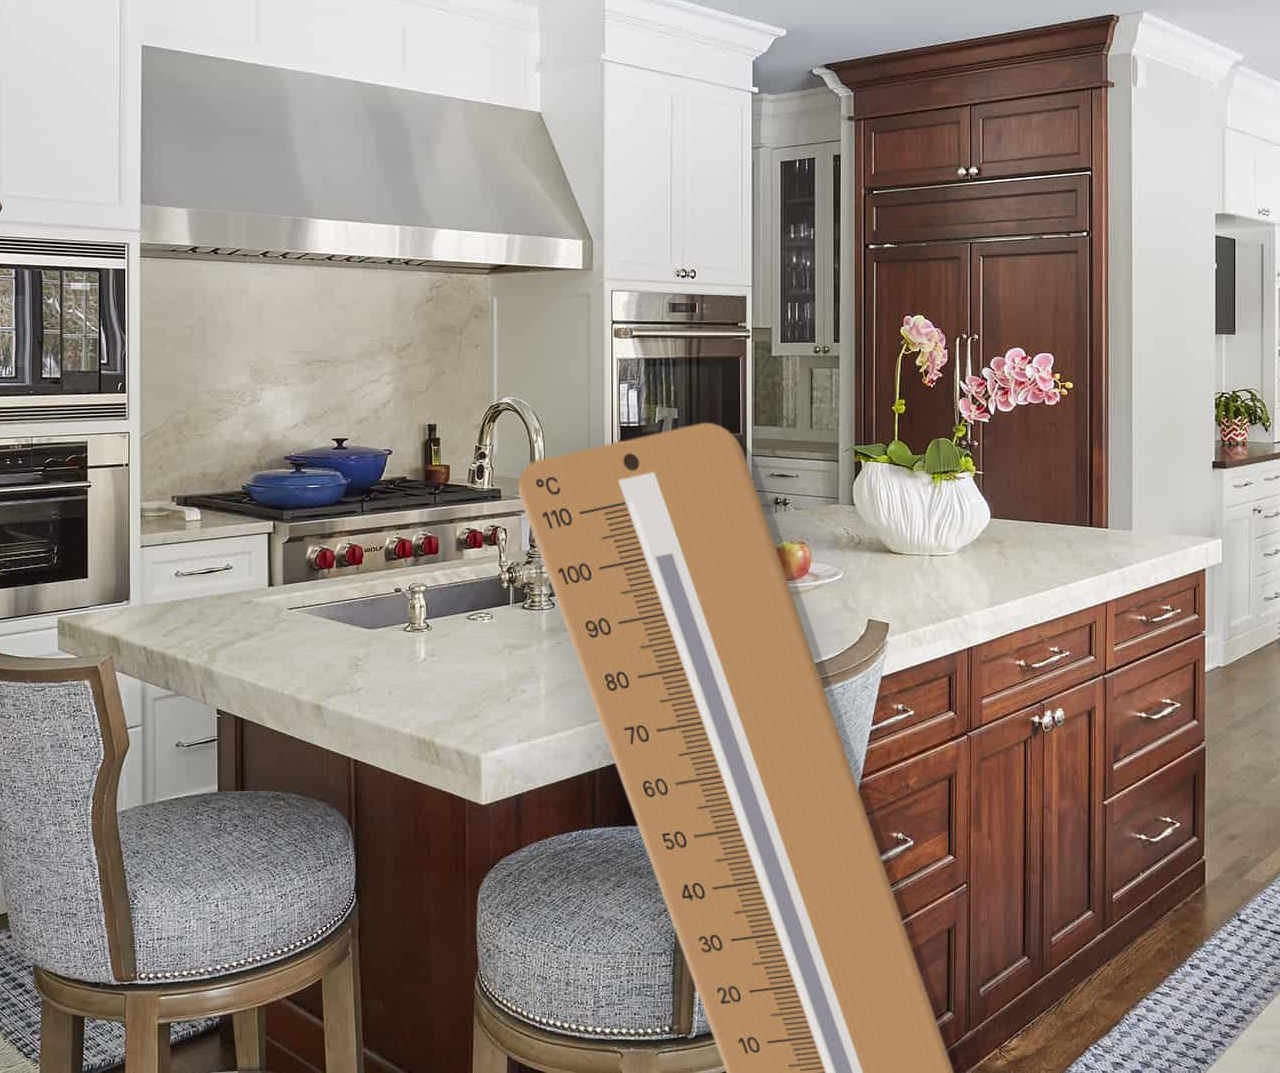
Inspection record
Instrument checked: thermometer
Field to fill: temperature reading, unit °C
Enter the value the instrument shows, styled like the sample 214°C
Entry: 100°C
